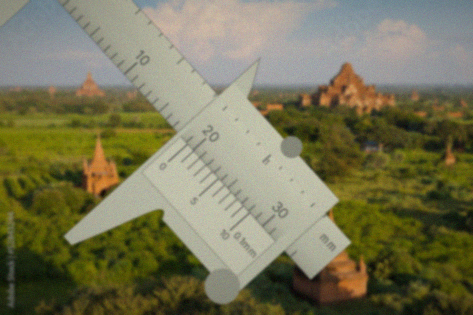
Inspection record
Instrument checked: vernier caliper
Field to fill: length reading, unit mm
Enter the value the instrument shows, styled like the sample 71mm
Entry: 19.2mm
